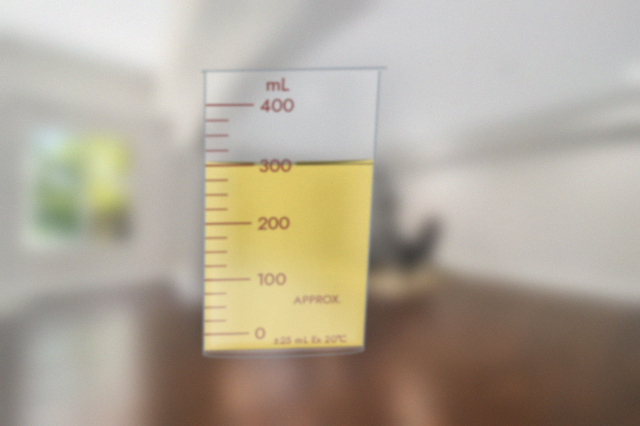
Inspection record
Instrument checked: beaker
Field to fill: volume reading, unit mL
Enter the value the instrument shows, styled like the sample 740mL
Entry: 300mL
